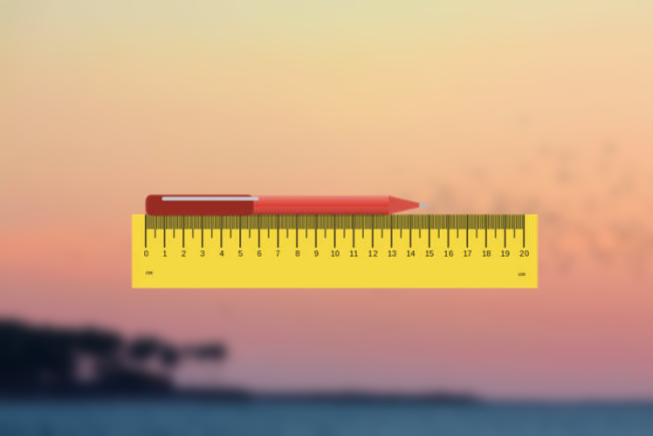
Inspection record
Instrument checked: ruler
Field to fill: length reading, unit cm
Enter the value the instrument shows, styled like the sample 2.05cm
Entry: 15cm
